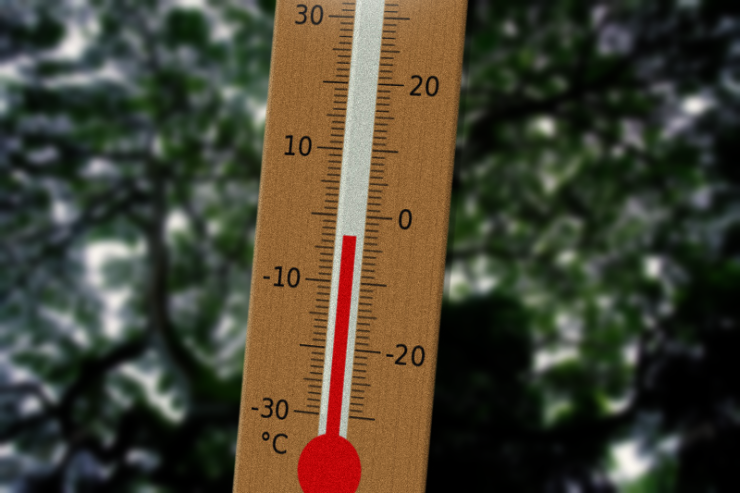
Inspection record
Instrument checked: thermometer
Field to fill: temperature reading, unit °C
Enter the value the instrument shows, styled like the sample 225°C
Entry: -3°C
